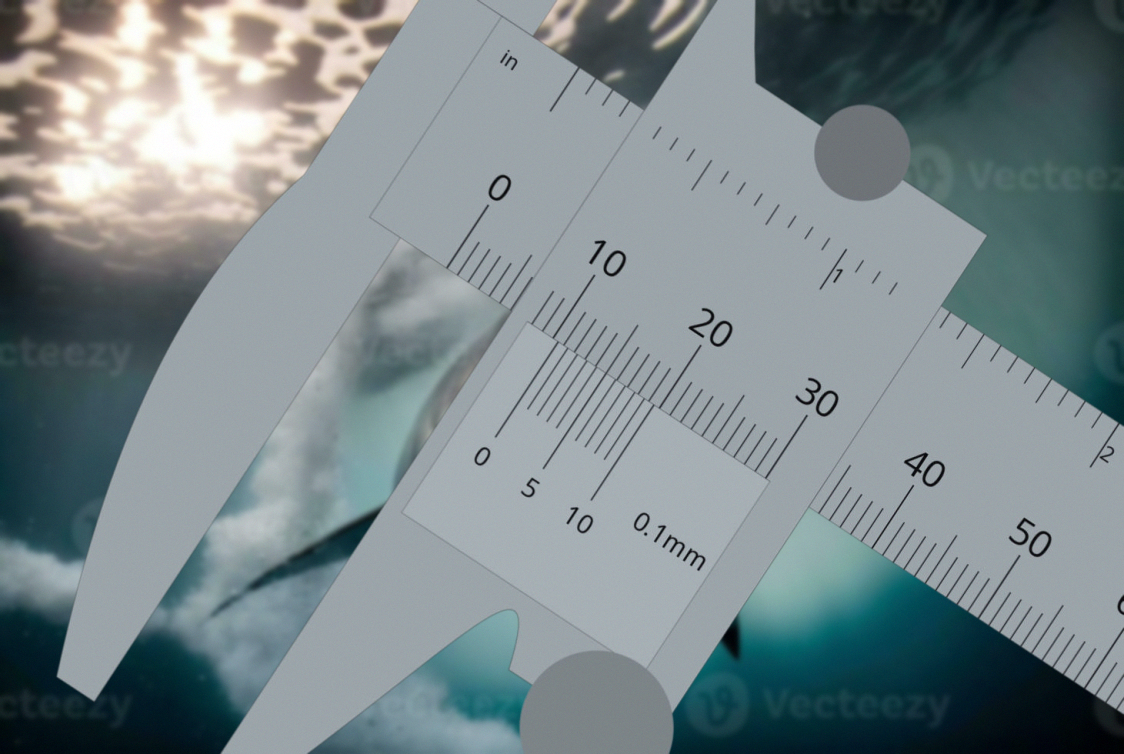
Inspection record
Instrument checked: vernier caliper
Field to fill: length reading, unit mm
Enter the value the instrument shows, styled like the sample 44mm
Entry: 10.5mm
